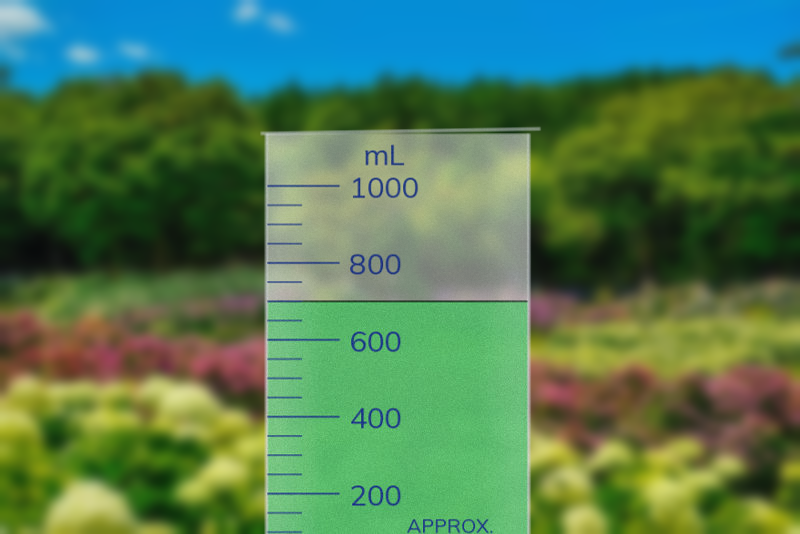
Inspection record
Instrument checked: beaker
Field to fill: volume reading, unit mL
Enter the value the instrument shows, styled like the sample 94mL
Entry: 700mL
